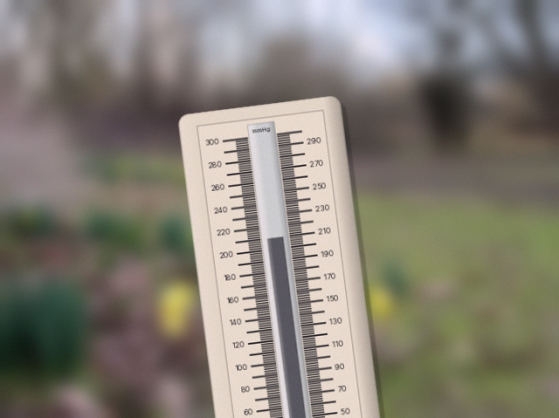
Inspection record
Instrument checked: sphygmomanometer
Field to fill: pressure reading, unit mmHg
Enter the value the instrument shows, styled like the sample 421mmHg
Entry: 210mmHg
